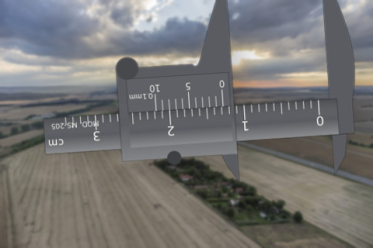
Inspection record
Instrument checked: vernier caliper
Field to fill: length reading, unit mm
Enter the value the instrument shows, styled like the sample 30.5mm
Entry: 12.8mm
